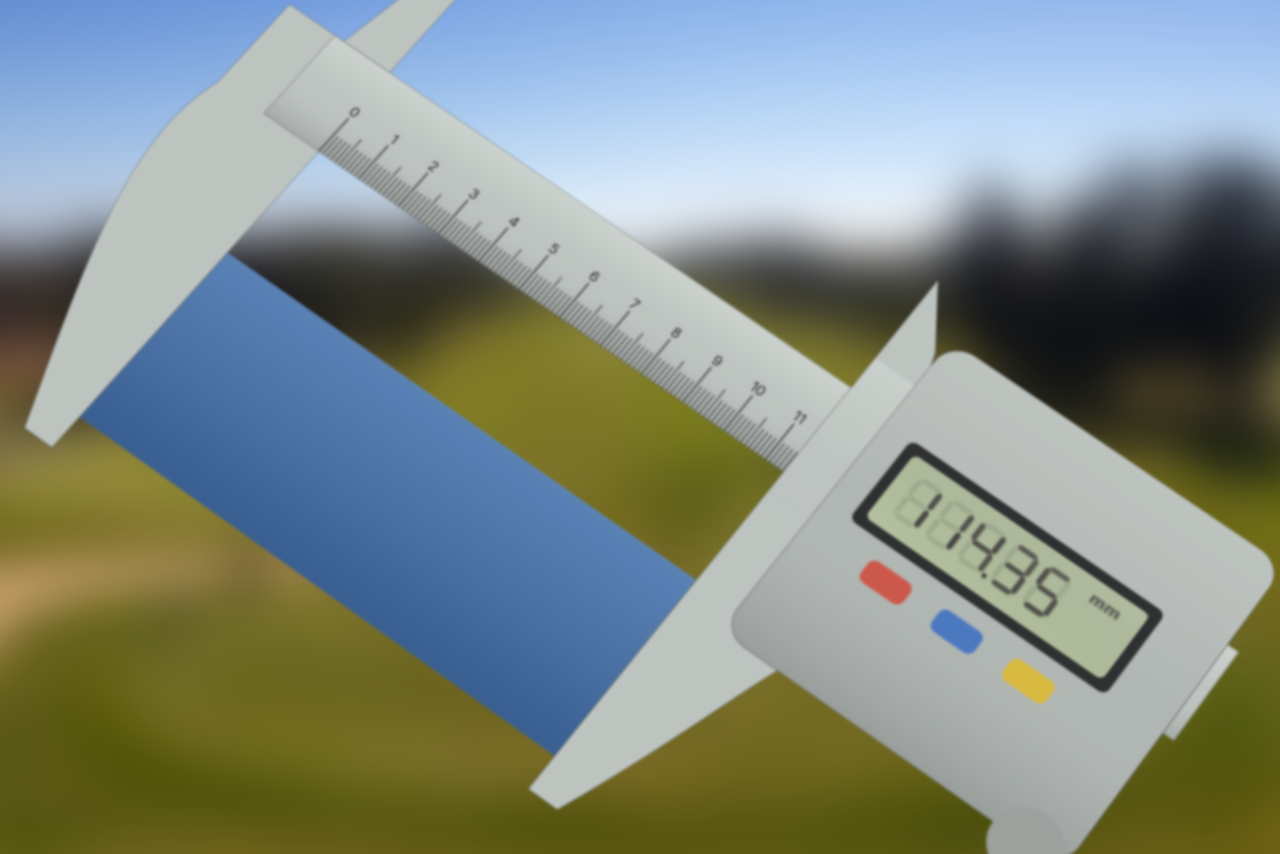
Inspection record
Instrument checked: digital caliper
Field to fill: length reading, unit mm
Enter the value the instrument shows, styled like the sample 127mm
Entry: 114.35mm
